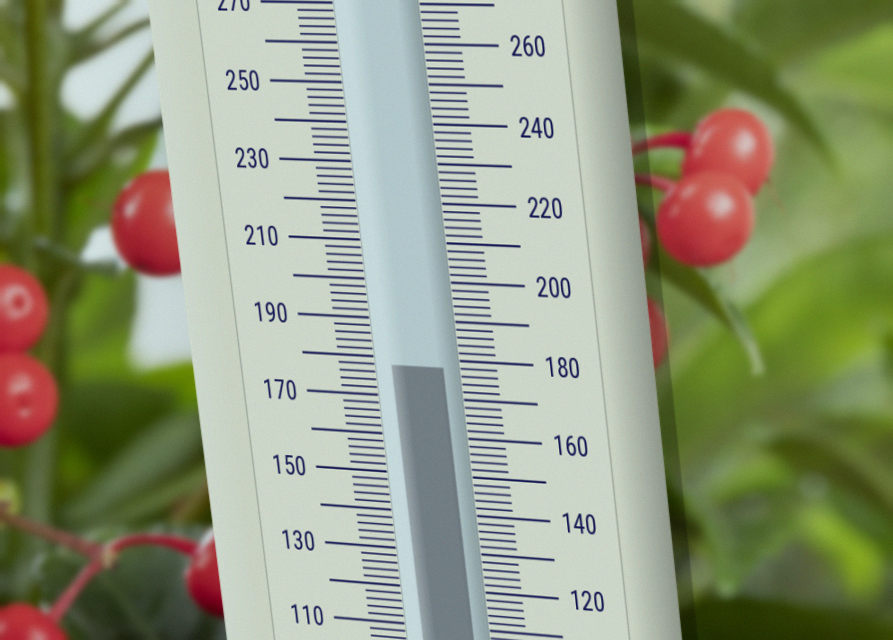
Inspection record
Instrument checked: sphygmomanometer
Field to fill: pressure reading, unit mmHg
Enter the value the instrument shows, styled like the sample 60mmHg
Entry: 178mmHg
